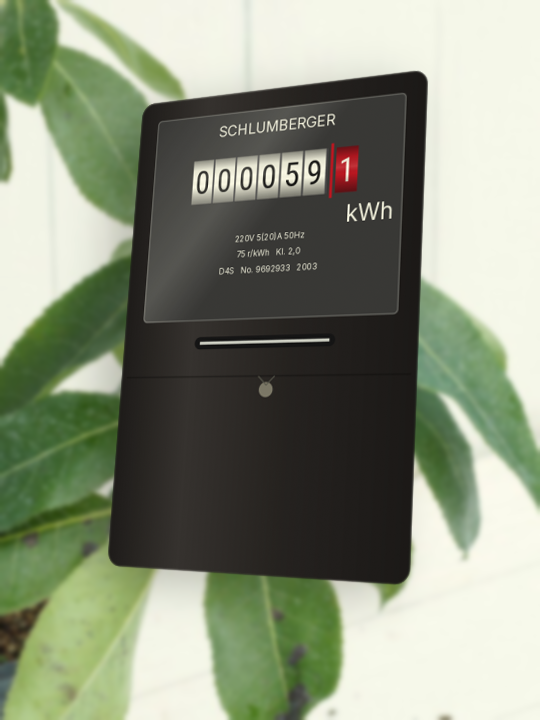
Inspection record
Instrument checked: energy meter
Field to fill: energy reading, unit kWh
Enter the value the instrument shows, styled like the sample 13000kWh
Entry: 59.1kWh
